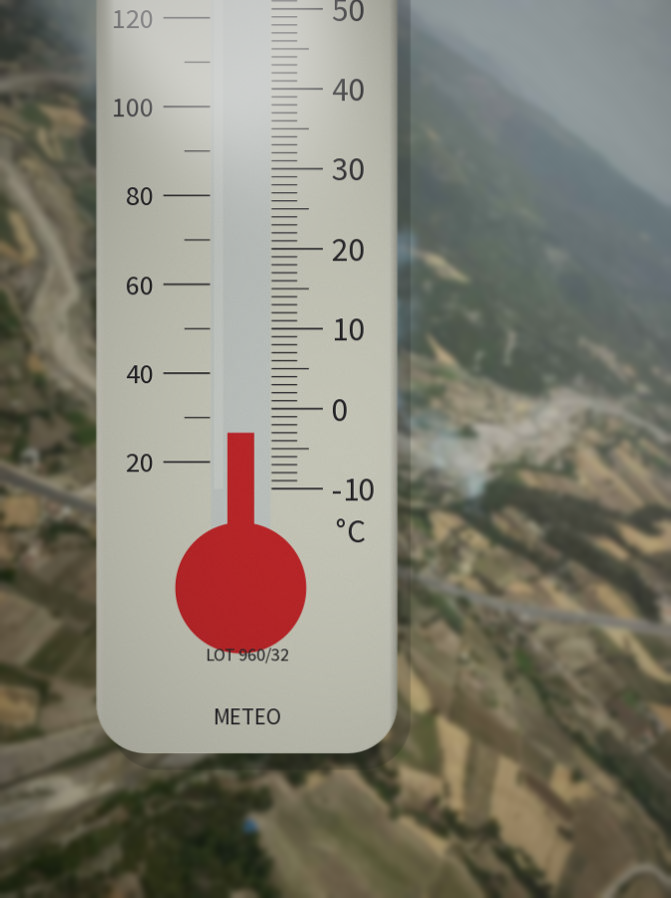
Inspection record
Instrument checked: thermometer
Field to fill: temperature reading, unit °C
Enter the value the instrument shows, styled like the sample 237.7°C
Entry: -3°C
